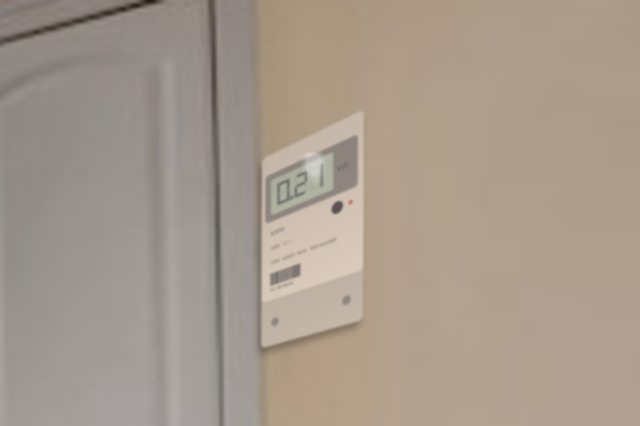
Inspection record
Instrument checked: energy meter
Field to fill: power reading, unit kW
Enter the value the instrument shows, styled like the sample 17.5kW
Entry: 0.21kW
